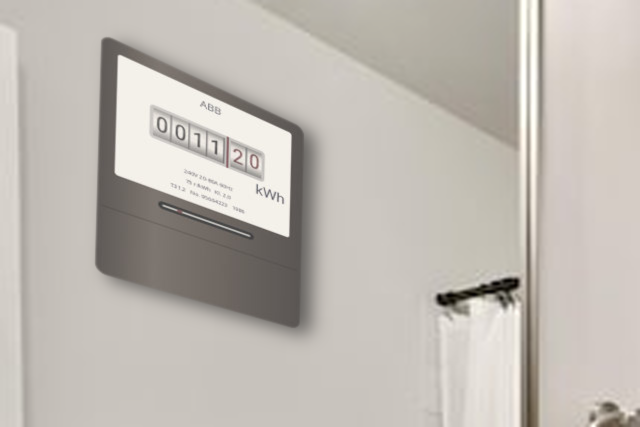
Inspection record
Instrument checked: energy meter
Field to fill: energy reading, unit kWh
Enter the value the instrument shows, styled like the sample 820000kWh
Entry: 11.20kWh
